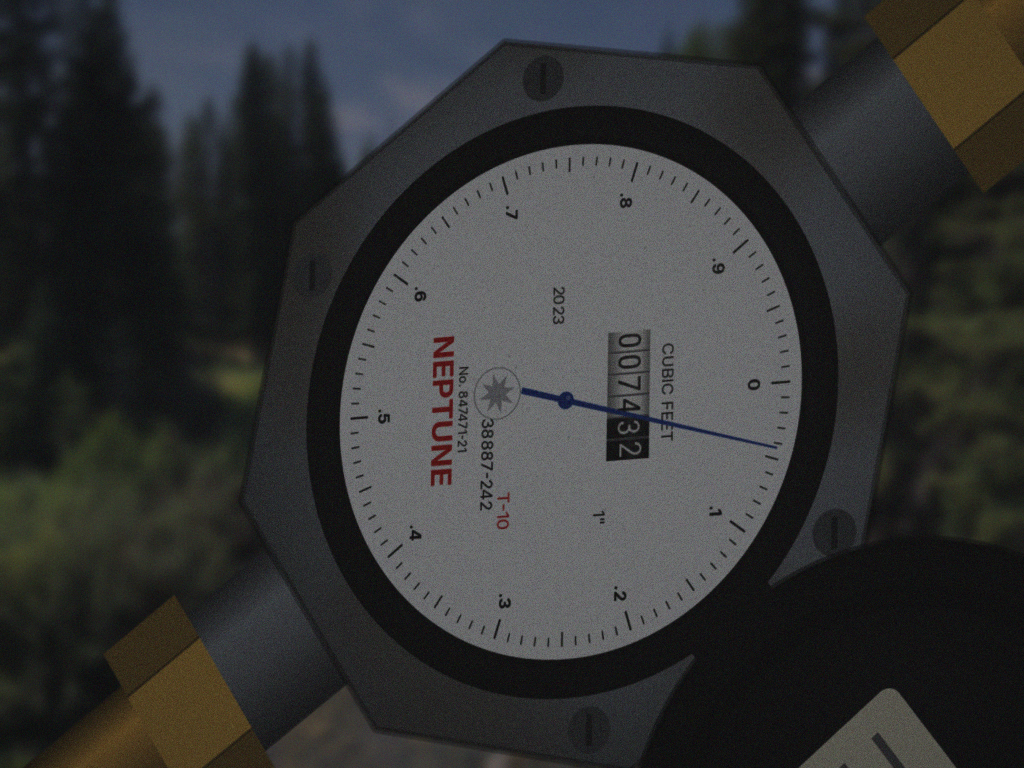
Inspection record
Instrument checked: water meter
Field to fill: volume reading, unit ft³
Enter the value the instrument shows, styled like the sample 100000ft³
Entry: 7432.04ft³
